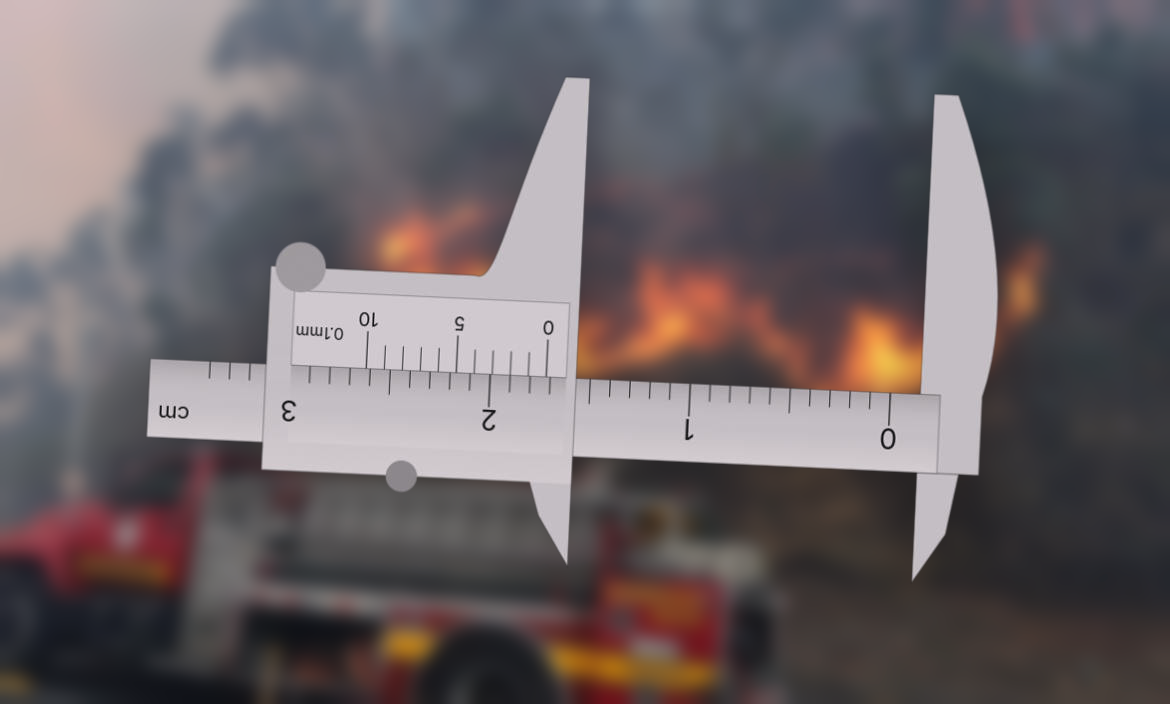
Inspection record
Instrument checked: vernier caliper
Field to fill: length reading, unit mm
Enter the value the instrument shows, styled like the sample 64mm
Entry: 17.2mm
